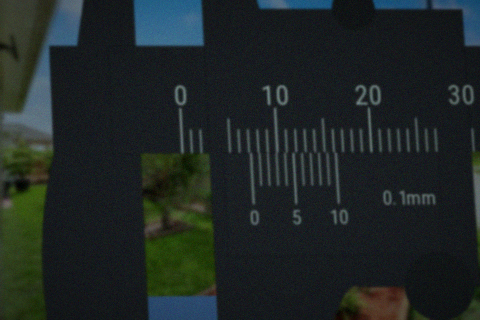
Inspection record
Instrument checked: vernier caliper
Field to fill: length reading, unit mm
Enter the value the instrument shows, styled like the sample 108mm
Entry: 7.2mm
